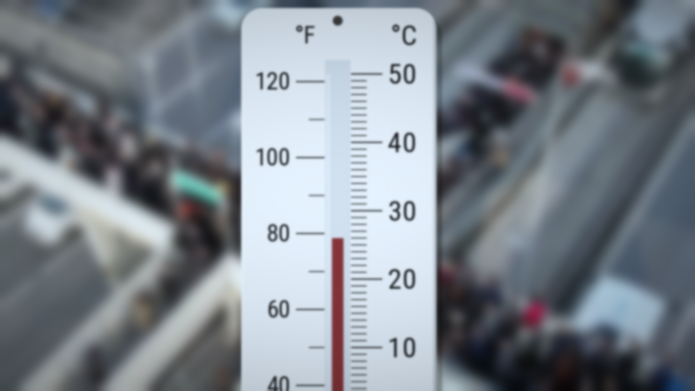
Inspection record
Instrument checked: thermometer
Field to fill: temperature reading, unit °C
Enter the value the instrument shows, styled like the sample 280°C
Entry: 26°C
